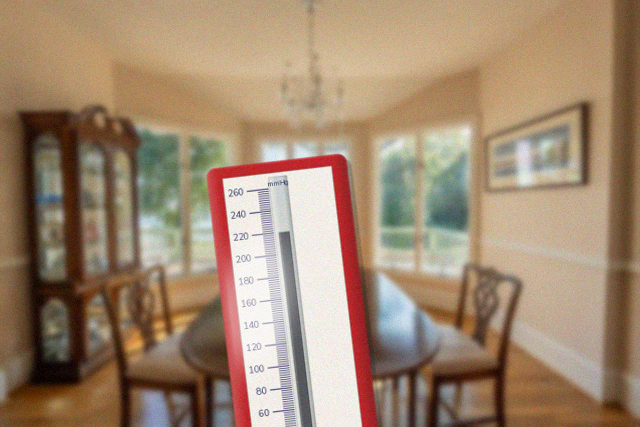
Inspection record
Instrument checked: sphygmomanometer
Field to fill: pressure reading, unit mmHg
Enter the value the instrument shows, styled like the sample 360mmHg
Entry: 220mmHg
